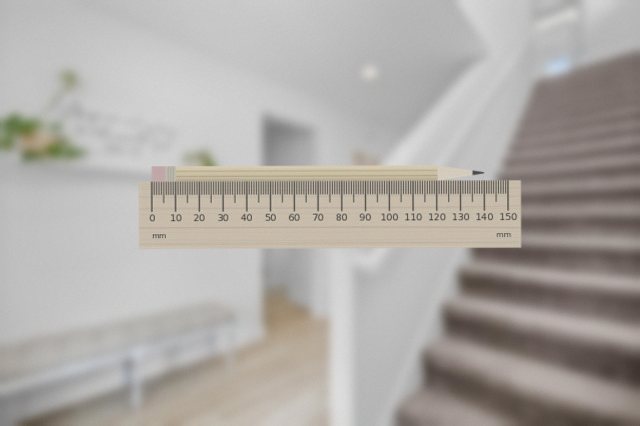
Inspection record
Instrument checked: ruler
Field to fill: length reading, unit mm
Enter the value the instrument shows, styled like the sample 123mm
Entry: 140mm
